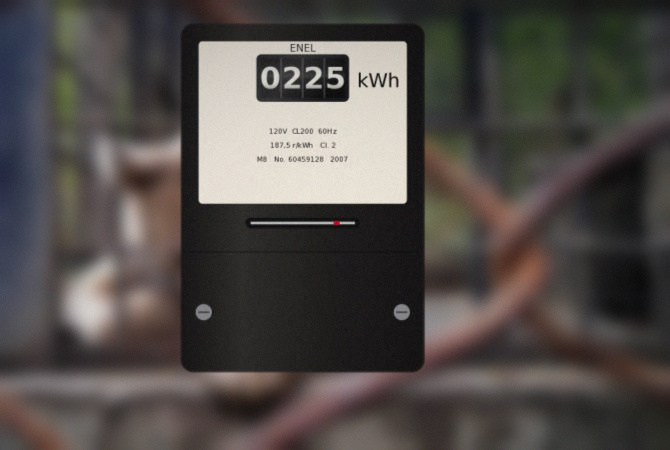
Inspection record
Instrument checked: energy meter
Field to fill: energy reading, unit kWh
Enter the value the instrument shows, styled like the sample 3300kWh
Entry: 225kWh
